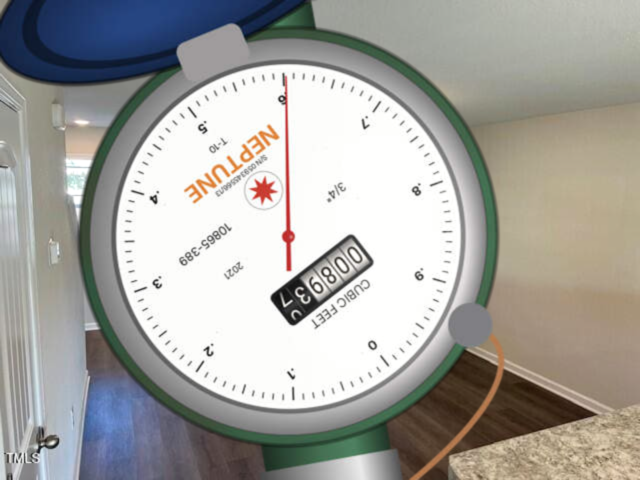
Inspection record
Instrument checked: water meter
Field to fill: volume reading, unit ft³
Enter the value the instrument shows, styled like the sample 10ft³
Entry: 8936.60ft³
